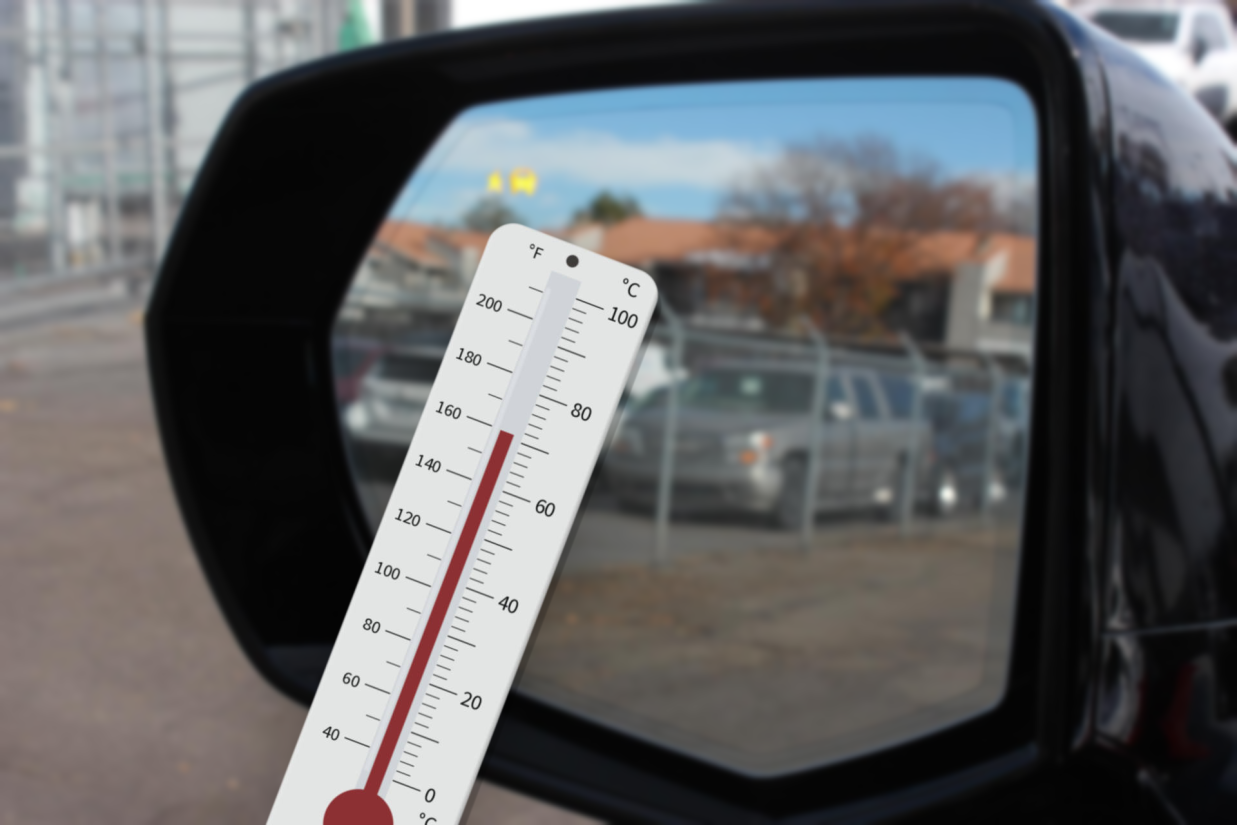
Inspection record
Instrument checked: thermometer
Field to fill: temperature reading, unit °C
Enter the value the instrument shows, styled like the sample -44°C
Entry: 71°C
